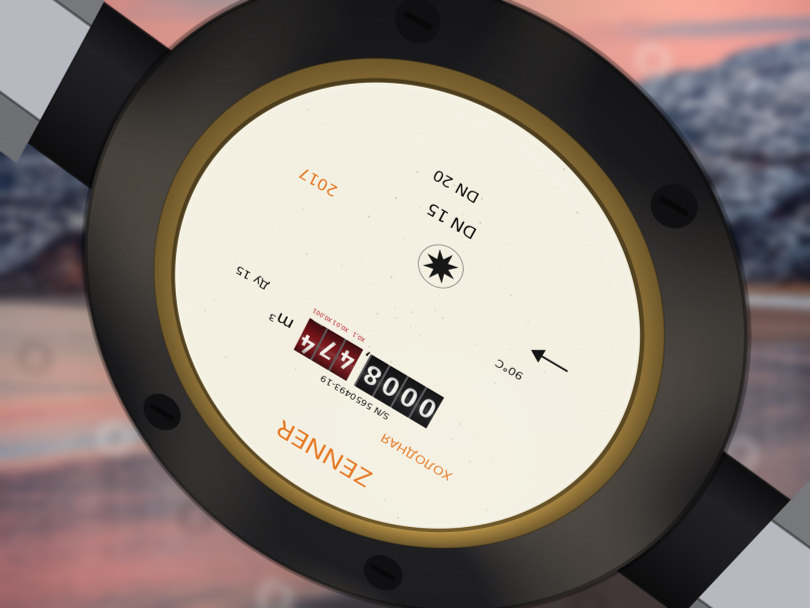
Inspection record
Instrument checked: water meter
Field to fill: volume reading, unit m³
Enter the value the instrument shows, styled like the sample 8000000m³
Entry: 8.474m³
